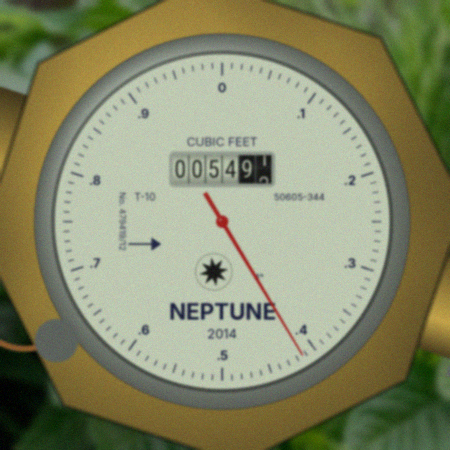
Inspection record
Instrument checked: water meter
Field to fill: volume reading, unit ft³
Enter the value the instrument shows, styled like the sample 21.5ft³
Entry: 5491.41ft³
